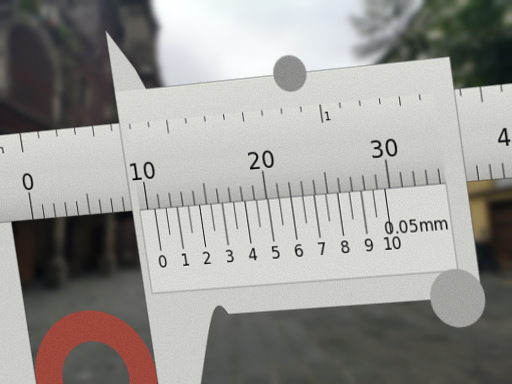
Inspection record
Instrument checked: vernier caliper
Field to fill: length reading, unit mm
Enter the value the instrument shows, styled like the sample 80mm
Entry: 10.6mm
